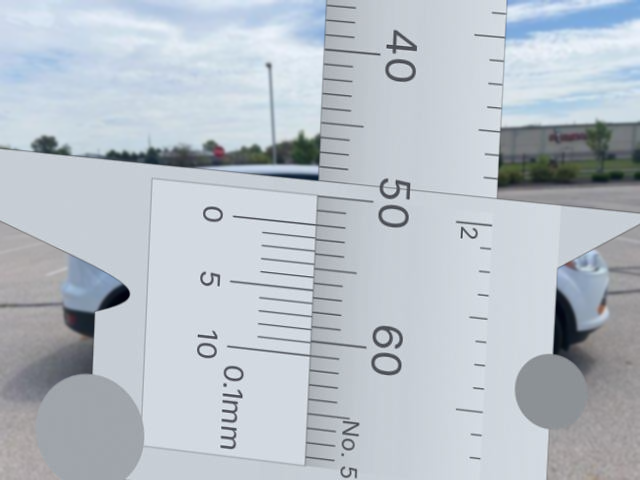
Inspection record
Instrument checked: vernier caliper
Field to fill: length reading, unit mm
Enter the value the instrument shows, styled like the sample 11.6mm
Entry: 52.0mm
